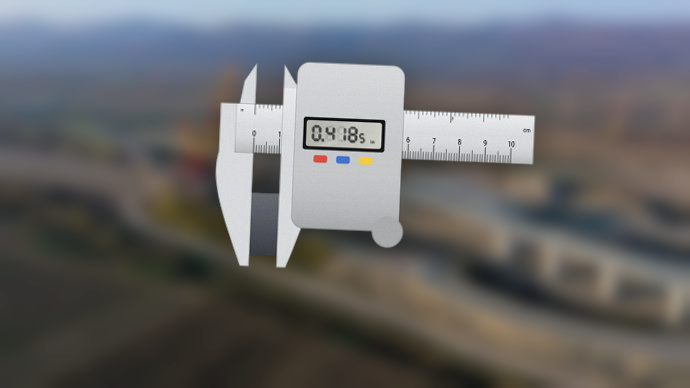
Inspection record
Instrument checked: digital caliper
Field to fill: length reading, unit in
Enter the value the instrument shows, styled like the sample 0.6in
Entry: 0.4185in
